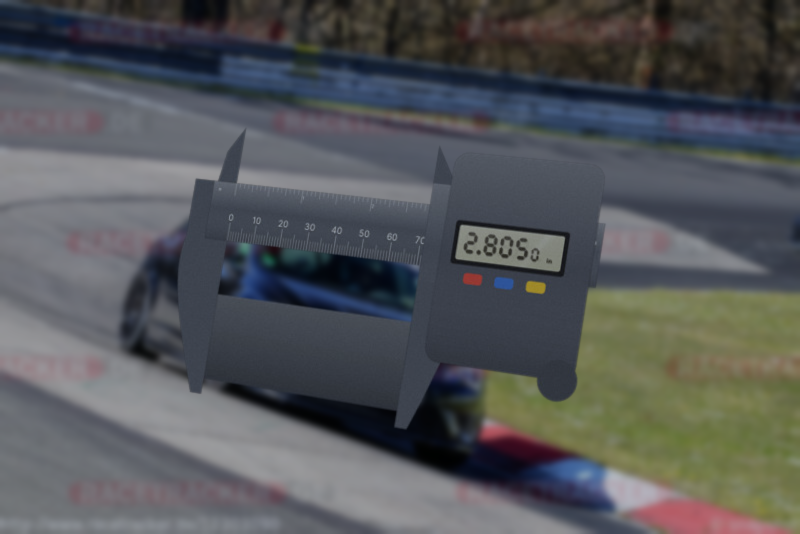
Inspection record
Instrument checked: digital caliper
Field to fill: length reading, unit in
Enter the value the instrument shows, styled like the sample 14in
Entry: 2.8050in
